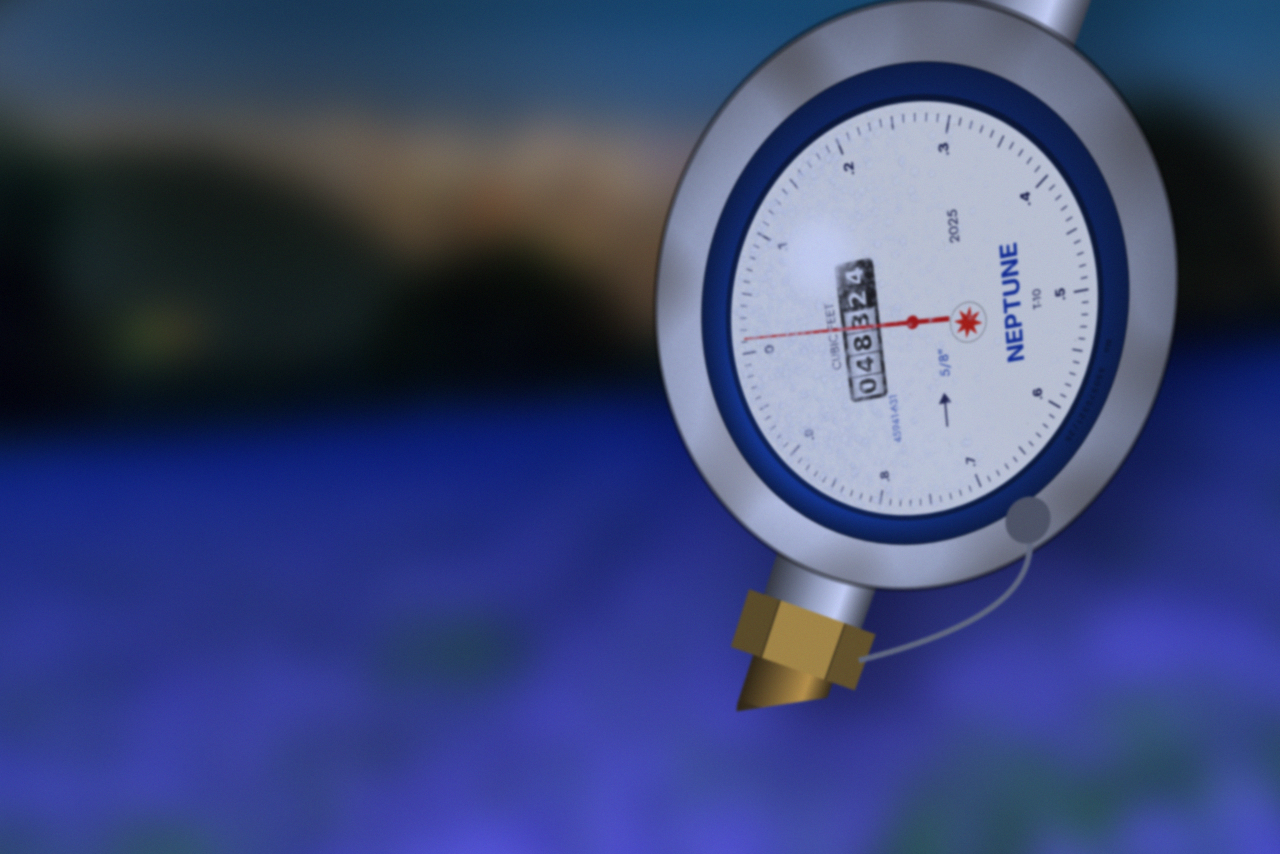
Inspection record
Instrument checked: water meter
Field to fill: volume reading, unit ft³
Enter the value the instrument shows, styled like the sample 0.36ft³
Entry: 48324.01ft³
